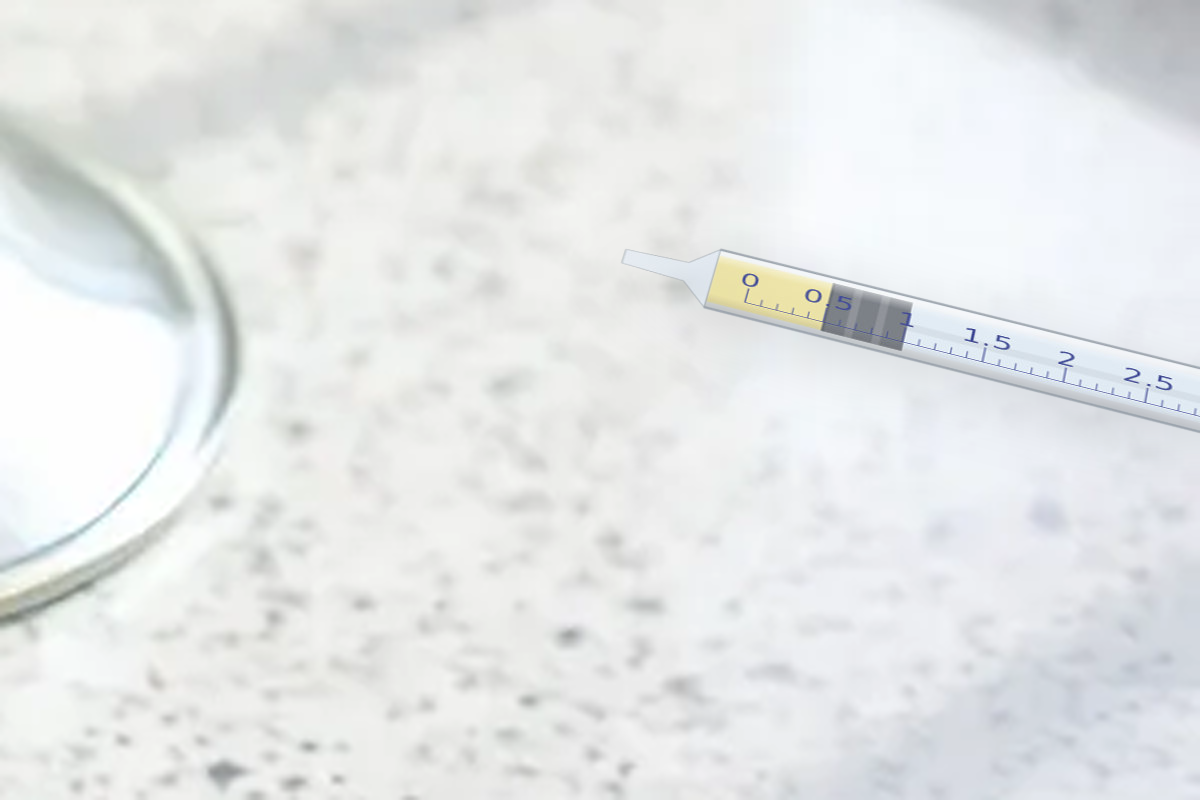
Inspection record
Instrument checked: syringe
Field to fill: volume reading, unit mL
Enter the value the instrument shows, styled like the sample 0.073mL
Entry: 0.5mL
